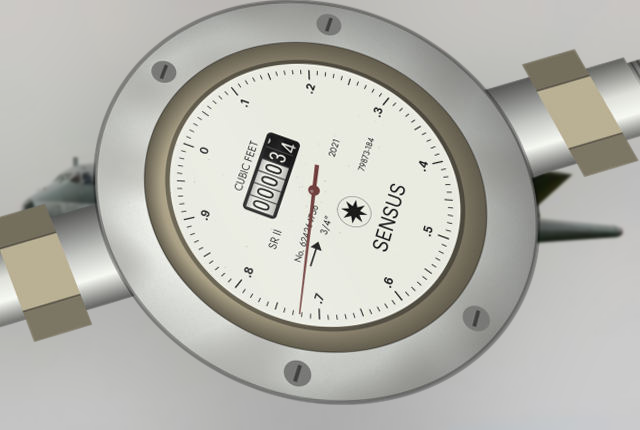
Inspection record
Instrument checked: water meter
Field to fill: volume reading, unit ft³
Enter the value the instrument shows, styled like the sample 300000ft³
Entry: 33.72ft³
